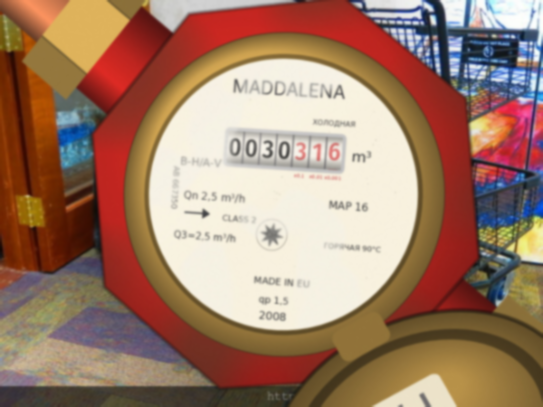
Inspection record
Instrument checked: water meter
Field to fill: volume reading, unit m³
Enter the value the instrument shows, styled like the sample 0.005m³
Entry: 30.316m³
